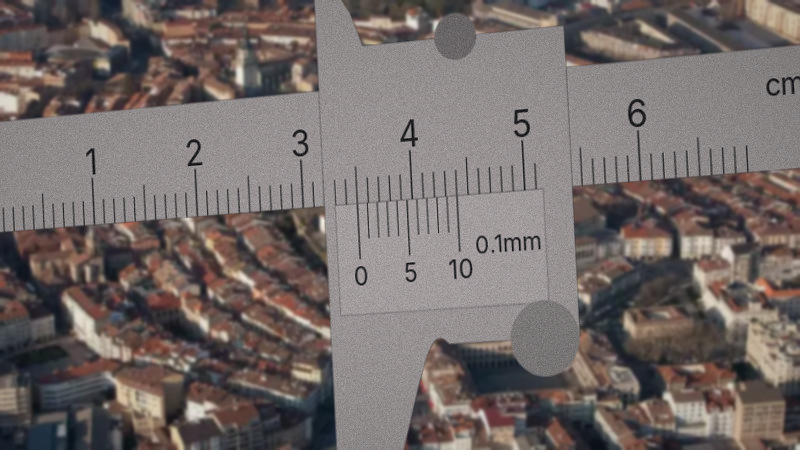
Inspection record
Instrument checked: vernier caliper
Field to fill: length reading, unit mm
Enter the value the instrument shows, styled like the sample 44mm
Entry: 35.0mm
